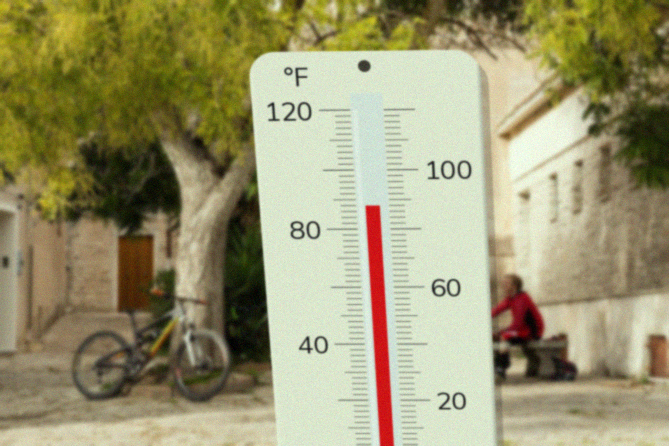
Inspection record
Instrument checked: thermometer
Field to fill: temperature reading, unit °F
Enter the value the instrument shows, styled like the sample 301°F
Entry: 88°F
